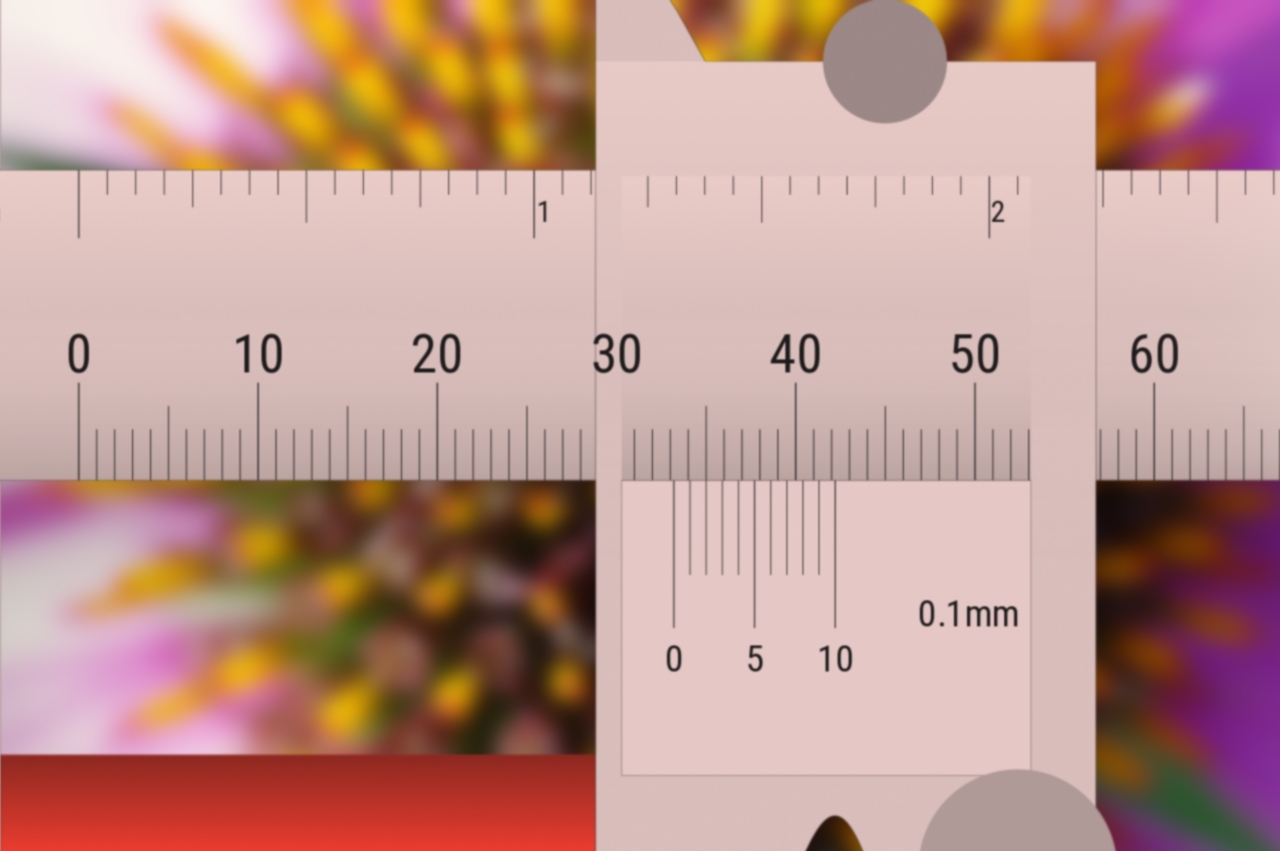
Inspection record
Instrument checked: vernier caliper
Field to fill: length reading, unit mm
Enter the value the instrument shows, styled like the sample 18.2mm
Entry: 33.2mm
